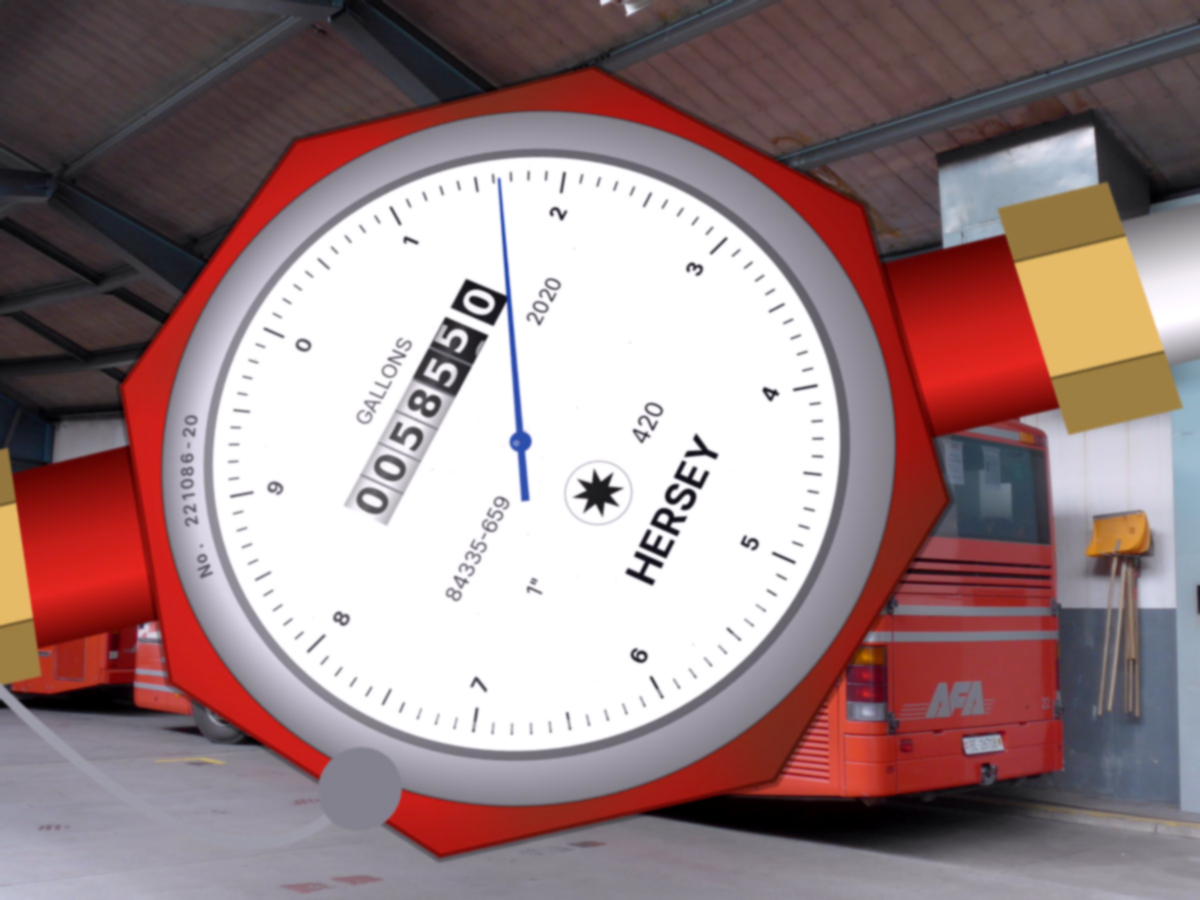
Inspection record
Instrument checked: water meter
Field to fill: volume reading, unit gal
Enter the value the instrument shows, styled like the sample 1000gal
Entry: 58551.6gal
